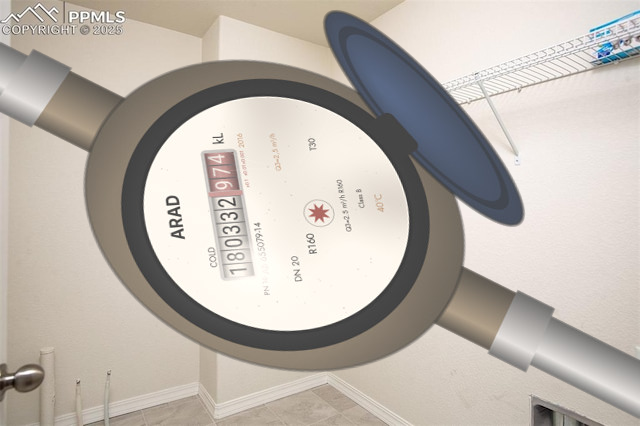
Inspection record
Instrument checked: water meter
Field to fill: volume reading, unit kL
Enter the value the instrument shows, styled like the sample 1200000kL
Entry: 180332.974kL
